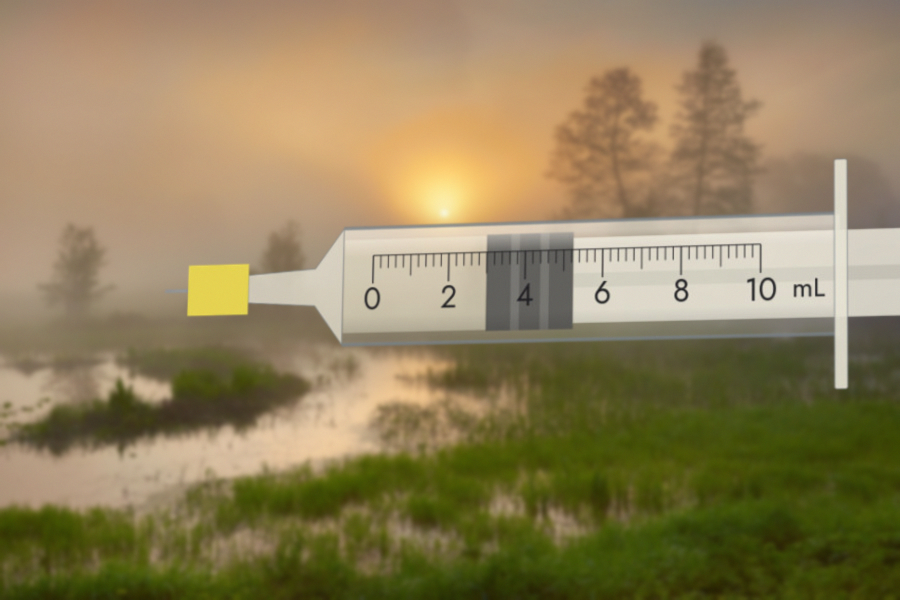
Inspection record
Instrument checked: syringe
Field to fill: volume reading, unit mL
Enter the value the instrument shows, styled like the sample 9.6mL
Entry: 3mL
